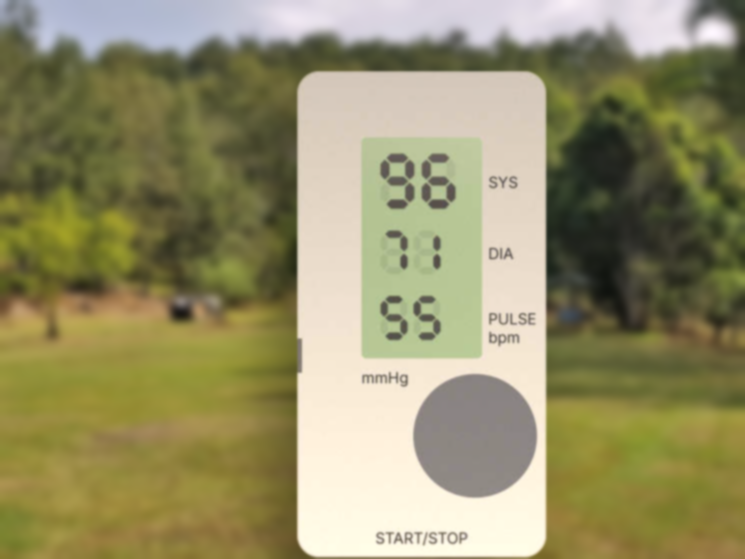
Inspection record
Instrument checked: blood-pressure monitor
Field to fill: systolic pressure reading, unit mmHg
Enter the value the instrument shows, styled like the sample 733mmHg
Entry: 96mmHg
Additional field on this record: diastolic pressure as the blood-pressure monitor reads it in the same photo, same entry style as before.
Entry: 71mmHg
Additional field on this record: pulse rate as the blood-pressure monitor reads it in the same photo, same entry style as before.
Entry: 55bpm
